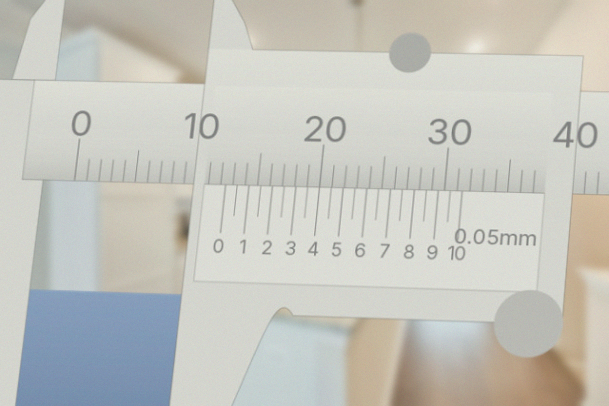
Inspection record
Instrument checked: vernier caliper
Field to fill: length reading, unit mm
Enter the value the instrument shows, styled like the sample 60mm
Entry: 12.4mm
